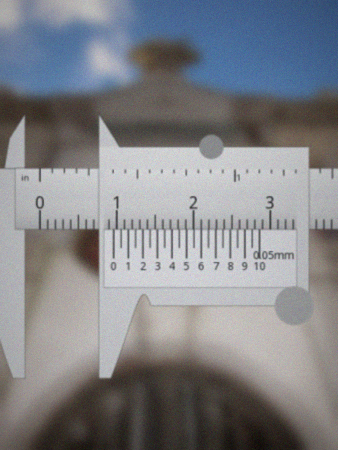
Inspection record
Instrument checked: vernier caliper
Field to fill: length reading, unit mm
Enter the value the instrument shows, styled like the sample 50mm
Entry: 9.6mm
